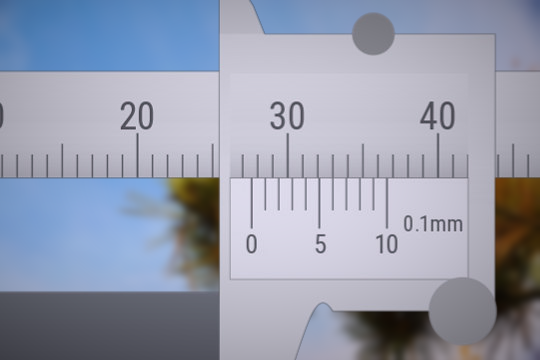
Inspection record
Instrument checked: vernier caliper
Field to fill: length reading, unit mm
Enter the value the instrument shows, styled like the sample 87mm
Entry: 27.6mm
